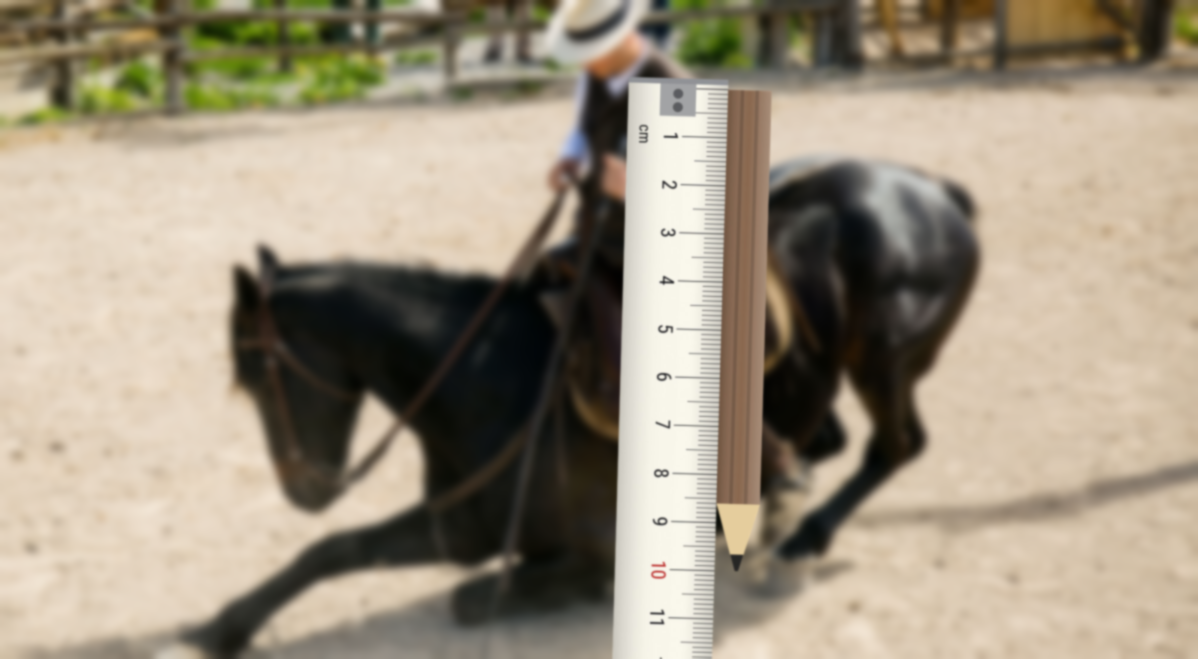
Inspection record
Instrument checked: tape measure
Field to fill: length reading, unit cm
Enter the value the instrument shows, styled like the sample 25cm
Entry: 10cm
